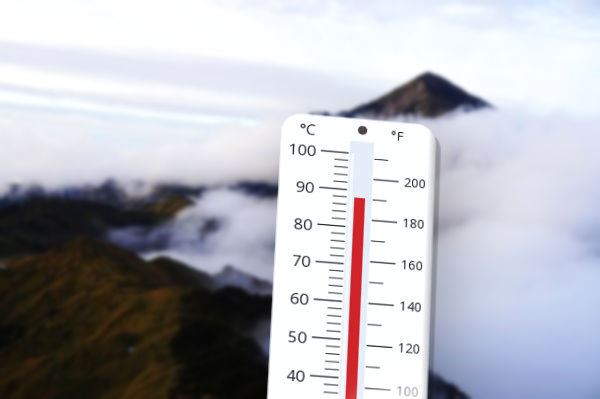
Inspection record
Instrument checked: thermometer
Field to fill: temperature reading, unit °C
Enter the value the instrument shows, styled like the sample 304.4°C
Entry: 88°C
